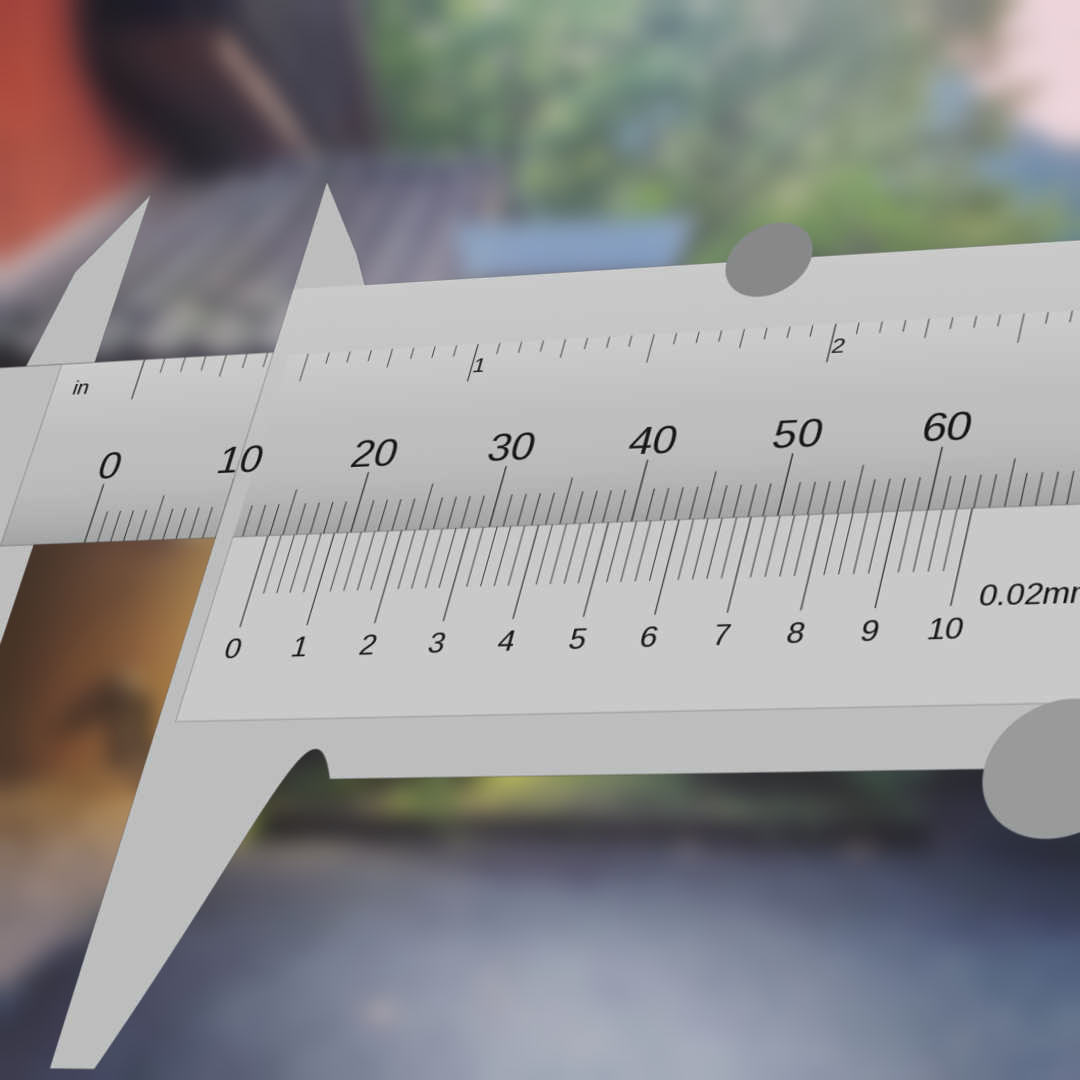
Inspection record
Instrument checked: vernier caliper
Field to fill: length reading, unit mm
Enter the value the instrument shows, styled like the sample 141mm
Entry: 13.9mm
